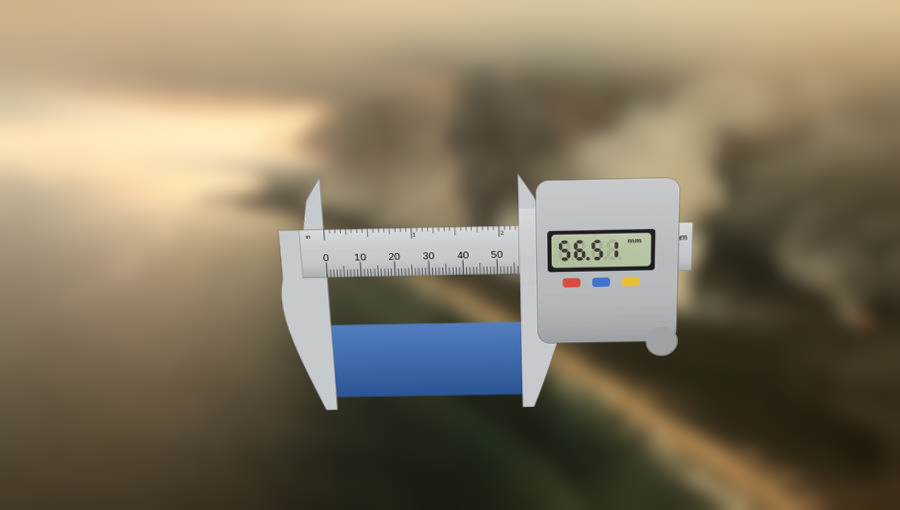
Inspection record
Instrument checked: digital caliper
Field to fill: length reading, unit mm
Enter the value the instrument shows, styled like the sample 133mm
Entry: 56.51mm
